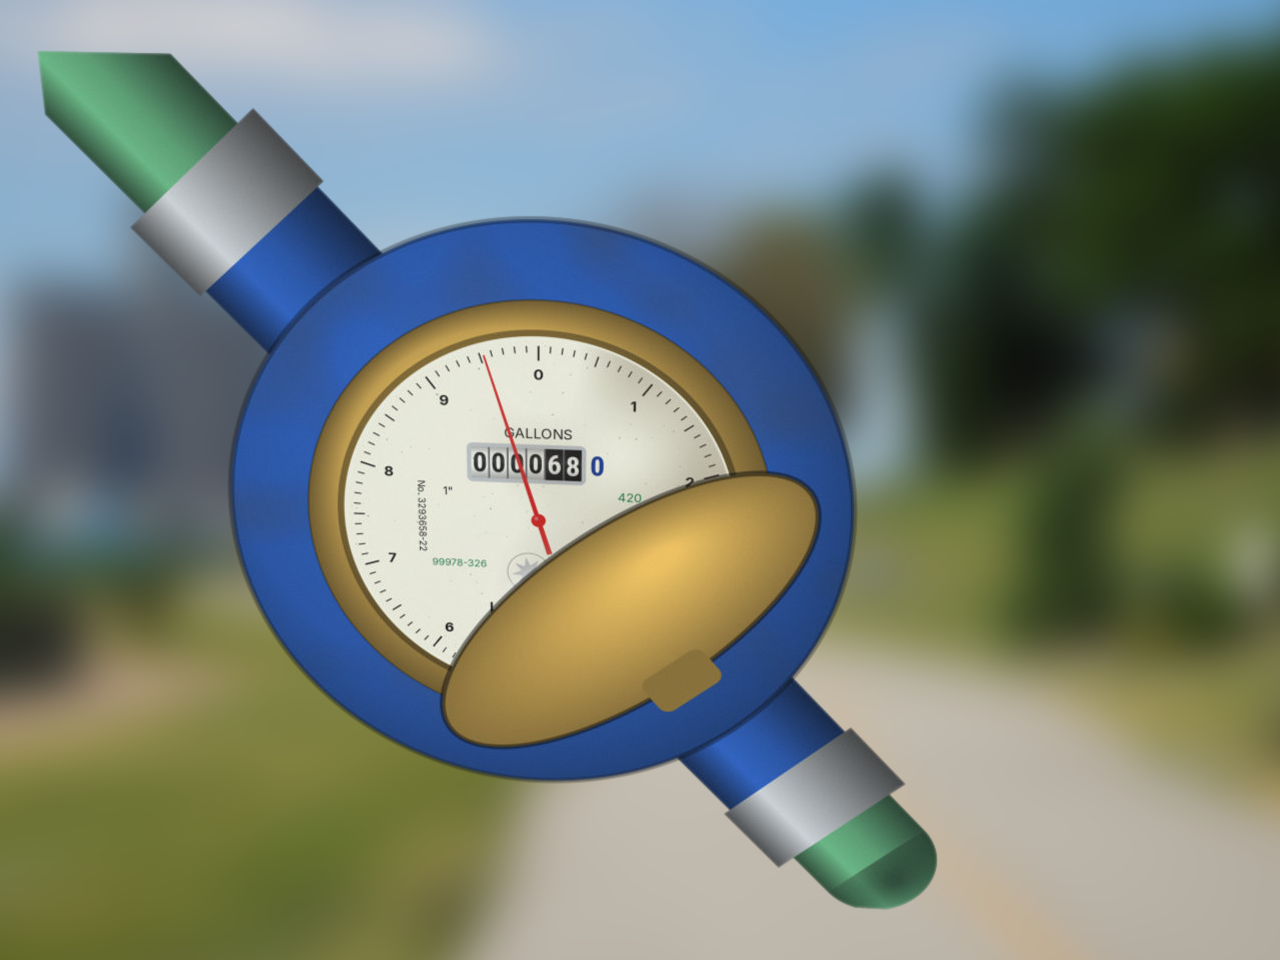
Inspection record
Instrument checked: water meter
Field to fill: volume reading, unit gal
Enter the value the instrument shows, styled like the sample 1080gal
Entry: 679.5gal
